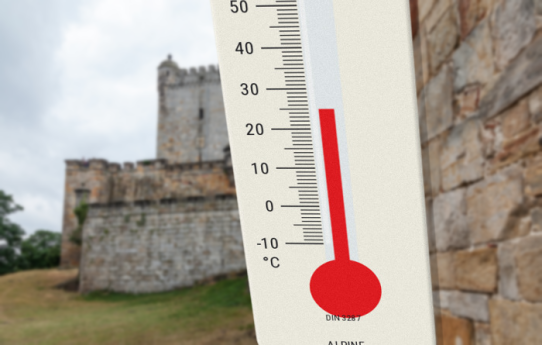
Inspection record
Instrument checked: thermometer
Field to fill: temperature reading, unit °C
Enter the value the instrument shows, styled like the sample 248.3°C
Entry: 25°C
